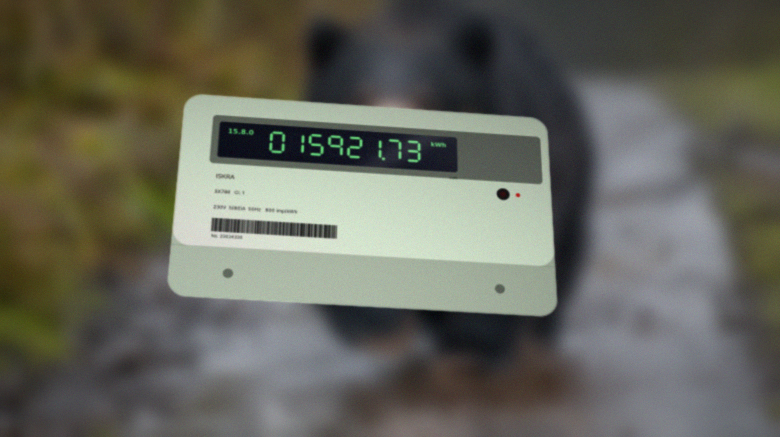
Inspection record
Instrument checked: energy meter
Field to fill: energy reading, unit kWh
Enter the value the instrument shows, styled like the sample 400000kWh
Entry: 15921.73kWh
